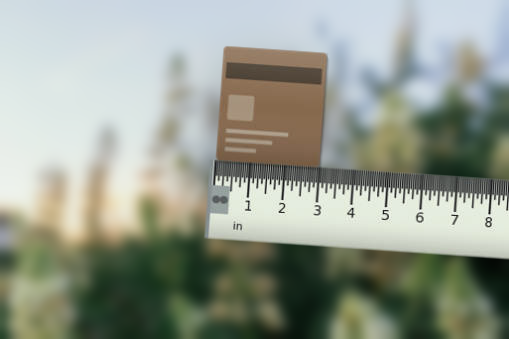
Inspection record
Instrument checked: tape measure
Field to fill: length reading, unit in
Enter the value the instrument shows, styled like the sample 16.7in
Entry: 3in
